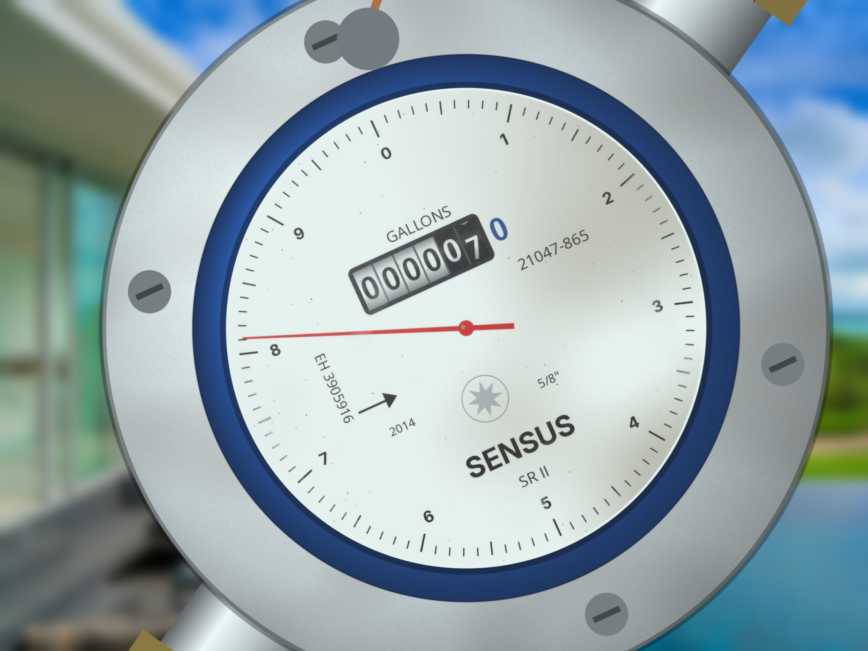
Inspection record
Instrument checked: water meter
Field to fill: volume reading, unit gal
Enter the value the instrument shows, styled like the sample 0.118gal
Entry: 68.1gal
